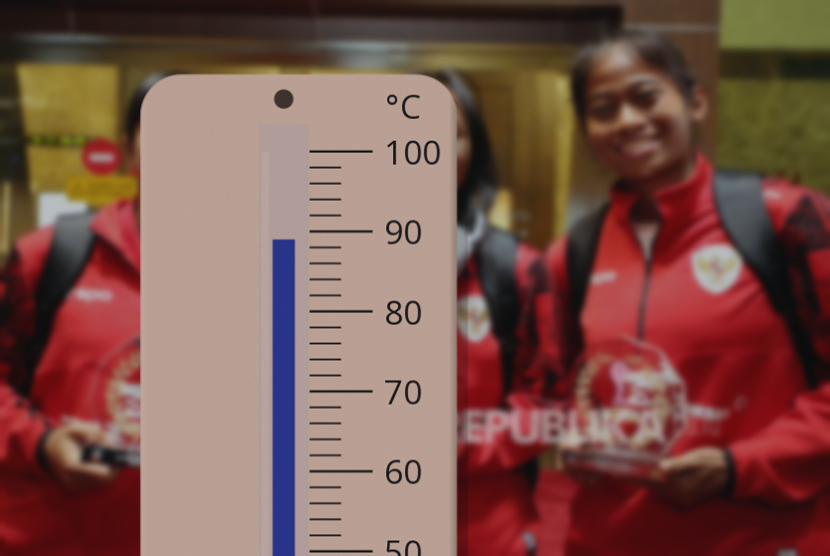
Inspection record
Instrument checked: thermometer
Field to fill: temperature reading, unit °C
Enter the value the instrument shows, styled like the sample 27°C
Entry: 89°C
